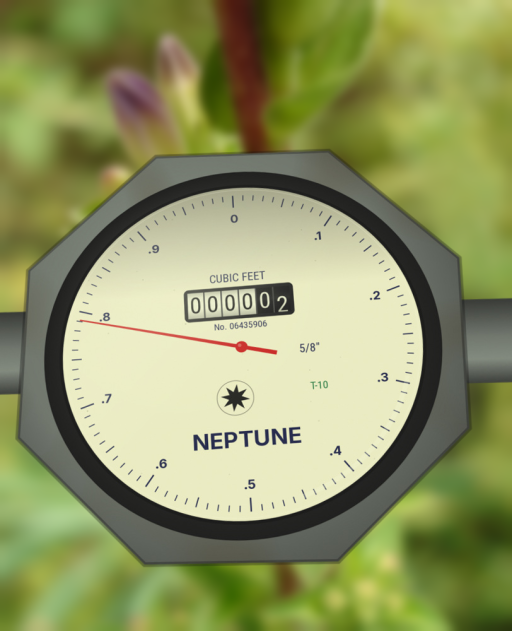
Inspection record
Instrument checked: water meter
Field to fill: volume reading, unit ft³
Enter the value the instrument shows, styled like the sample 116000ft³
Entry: 1.79ft³
